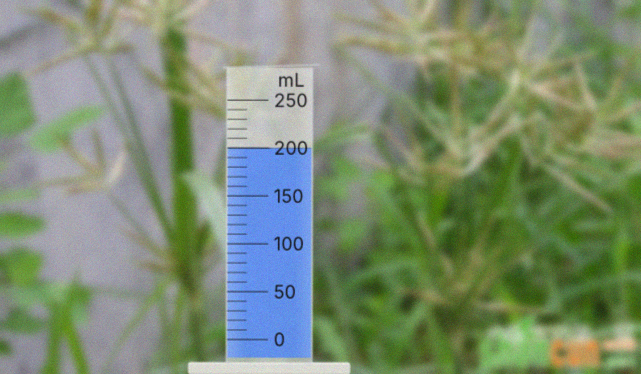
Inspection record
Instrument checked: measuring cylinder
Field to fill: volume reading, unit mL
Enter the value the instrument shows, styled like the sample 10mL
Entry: 200mL
